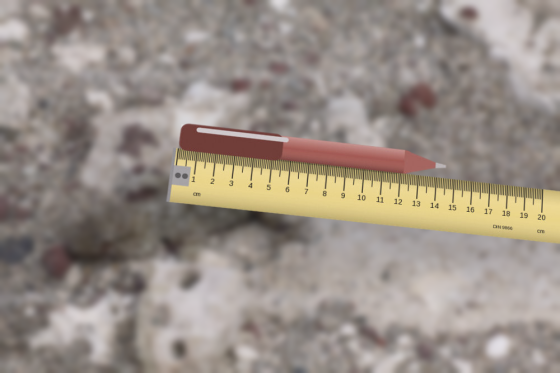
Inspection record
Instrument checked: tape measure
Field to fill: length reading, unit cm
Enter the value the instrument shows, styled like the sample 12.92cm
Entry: 14.5cm
